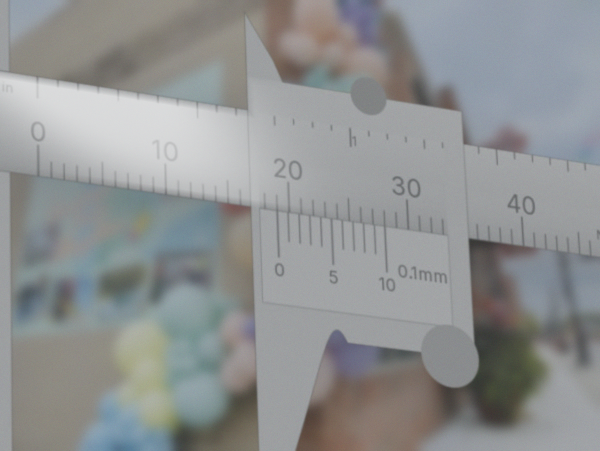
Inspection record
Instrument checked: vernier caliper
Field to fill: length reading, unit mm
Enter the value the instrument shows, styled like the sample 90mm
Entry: 19.0mm
